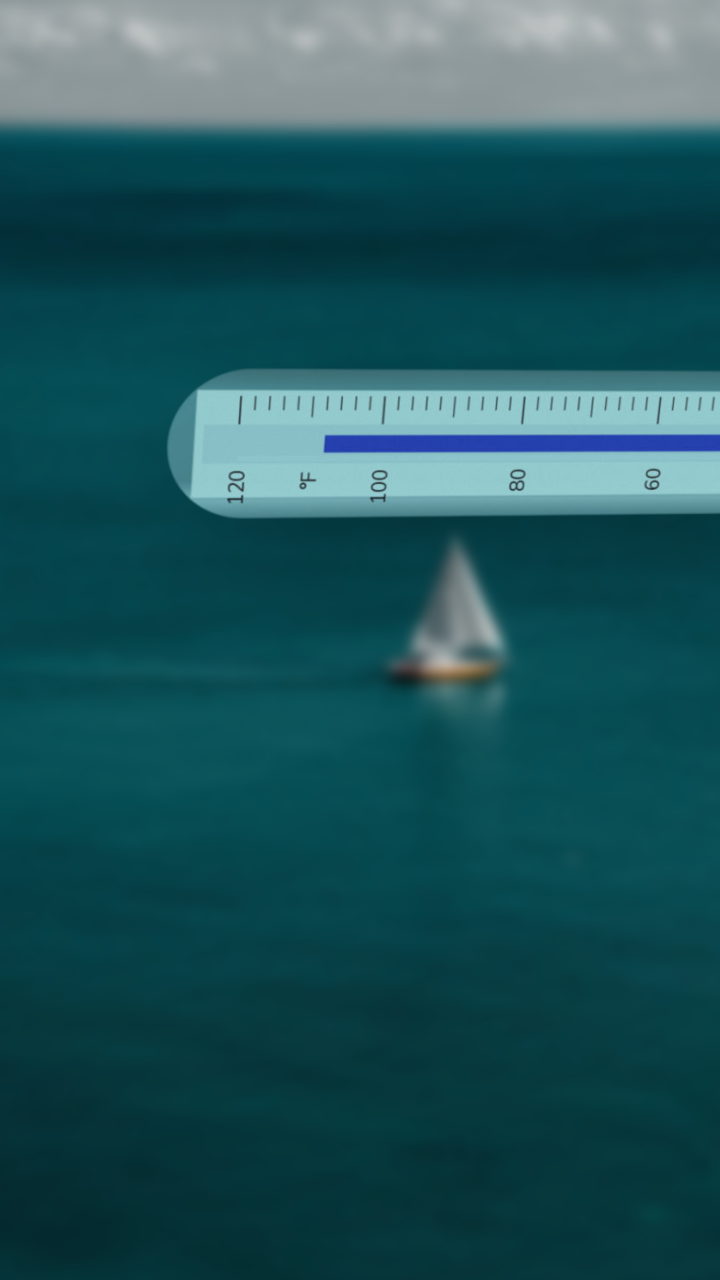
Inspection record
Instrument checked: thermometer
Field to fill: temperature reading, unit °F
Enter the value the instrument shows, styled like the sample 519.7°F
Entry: 108°F
